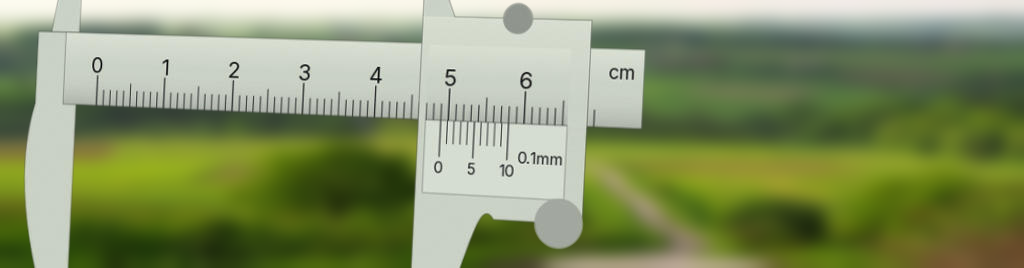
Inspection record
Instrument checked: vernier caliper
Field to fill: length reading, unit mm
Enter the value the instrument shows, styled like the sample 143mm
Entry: 49.0mm
